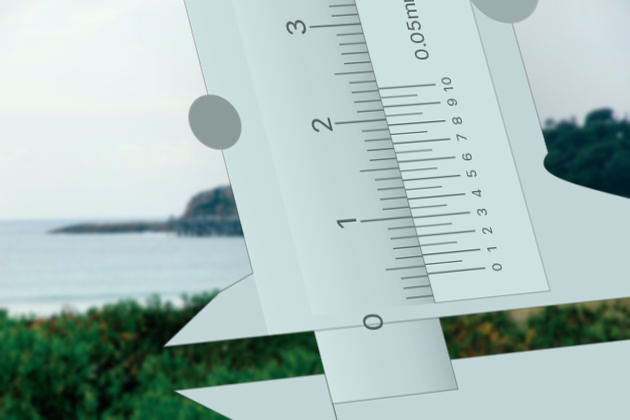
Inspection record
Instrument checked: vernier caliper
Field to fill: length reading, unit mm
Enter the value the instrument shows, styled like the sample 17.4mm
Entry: 4.2mm
